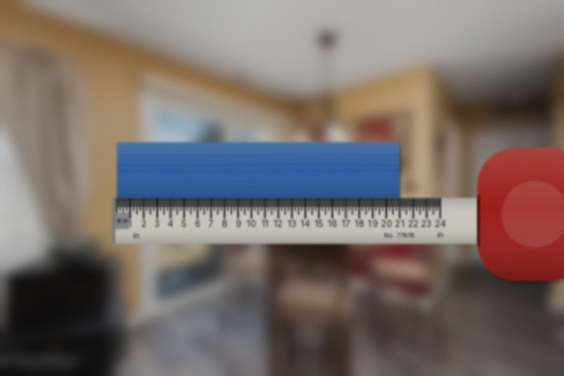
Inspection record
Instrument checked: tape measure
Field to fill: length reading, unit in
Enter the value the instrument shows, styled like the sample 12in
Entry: 21in
